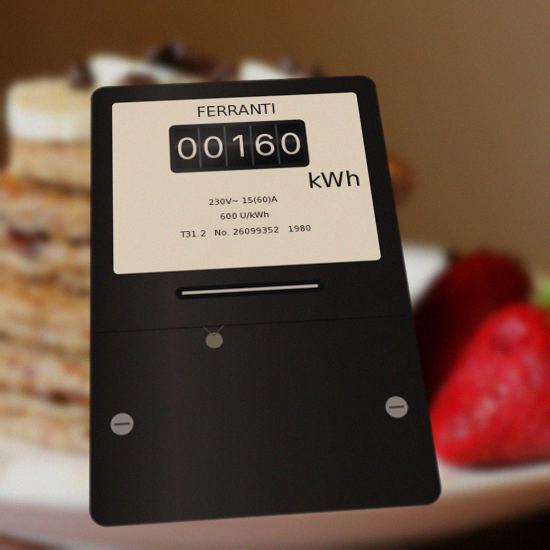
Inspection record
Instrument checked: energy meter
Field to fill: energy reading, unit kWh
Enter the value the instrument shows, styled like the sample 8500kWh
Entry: 160kWh
